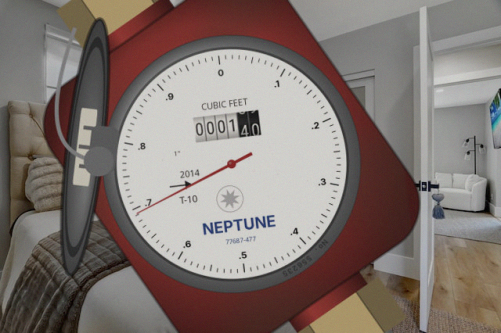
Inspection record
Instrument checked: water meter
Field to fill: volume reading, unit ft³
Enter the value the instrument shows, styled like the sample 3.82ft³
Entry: 139.69ft³
